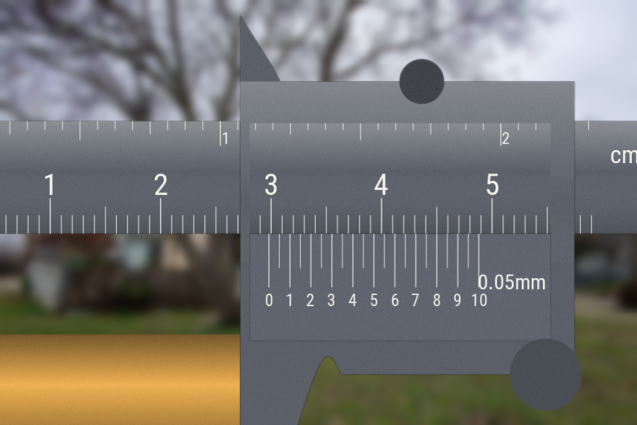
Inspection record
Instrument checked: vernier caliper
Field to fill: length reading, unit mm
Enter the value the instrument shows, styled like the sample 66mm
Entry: 29.8mm
